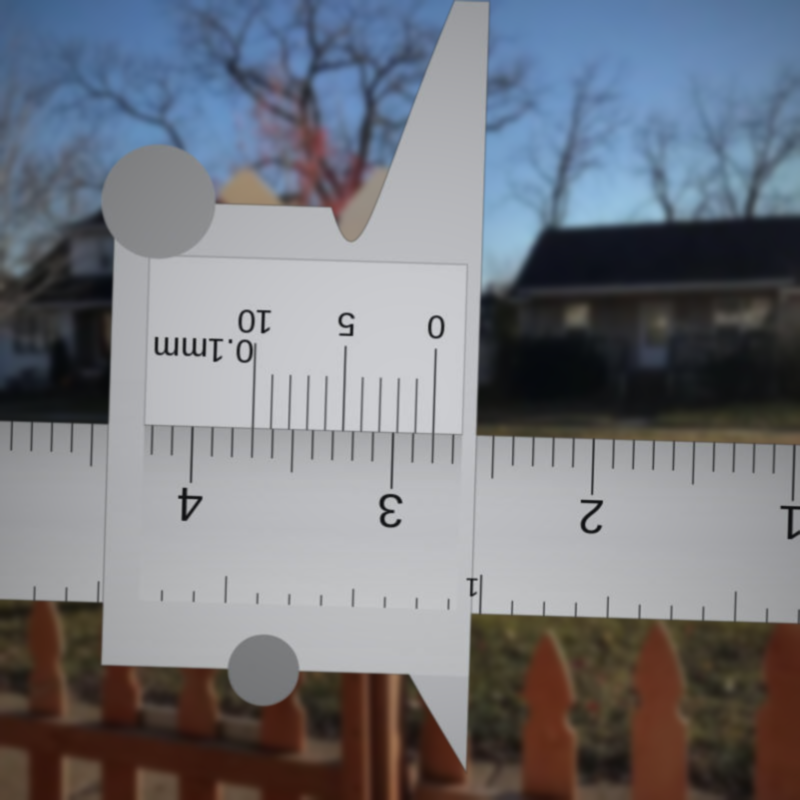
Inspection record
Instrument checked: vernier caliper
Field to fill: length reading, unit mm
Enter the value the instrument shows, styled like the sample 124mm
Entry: 28.0mm
